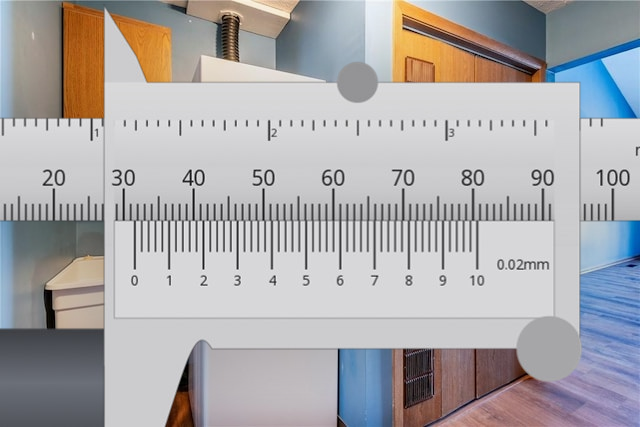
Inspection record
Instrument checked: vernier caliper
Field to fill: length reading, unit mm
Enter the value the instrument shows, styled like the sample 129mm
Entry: 31.6mm
